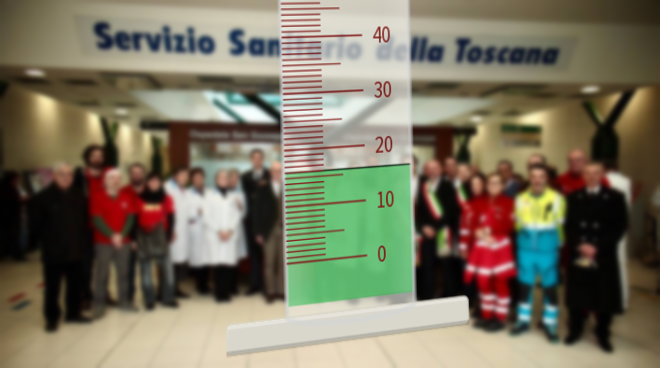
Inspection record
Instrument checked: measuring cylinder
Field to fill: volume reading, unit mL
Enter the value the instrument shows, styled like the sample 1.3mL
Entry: 16mL
